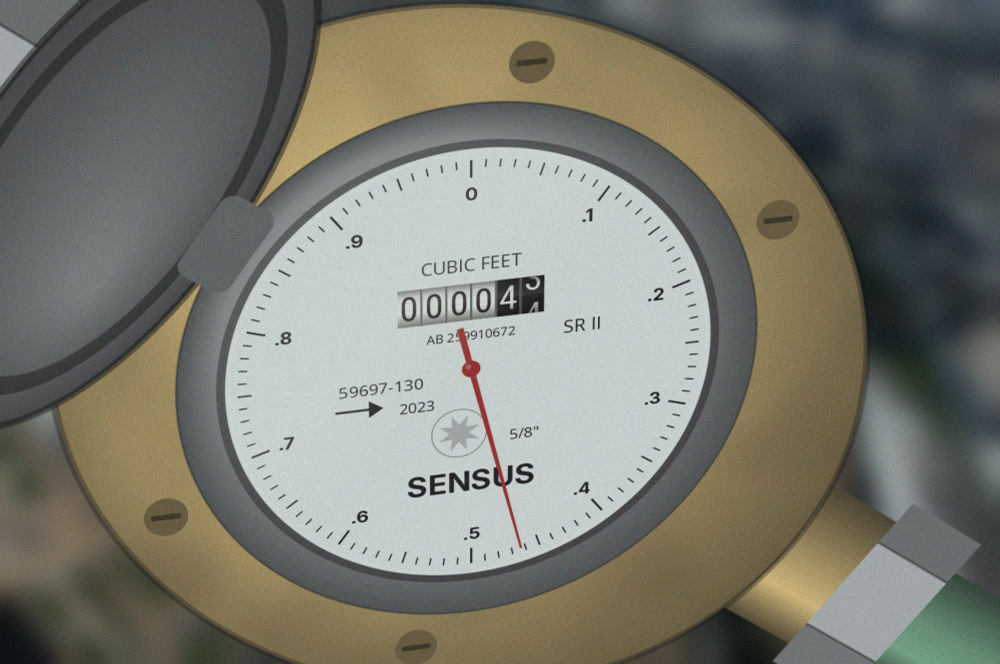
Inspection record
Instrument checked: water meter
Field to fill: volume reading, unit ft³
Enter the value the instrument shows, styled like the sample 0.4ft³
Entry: 43.46ft³
